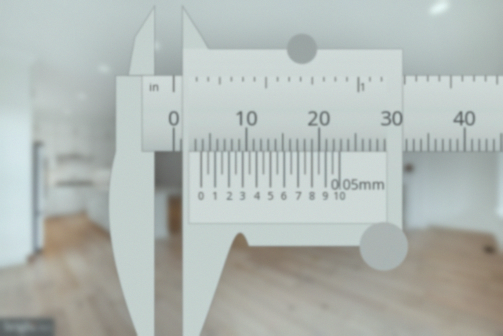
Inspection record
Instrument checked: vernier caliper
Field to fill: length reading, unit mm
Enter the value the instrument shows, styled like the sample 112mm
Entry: 3.8mm
